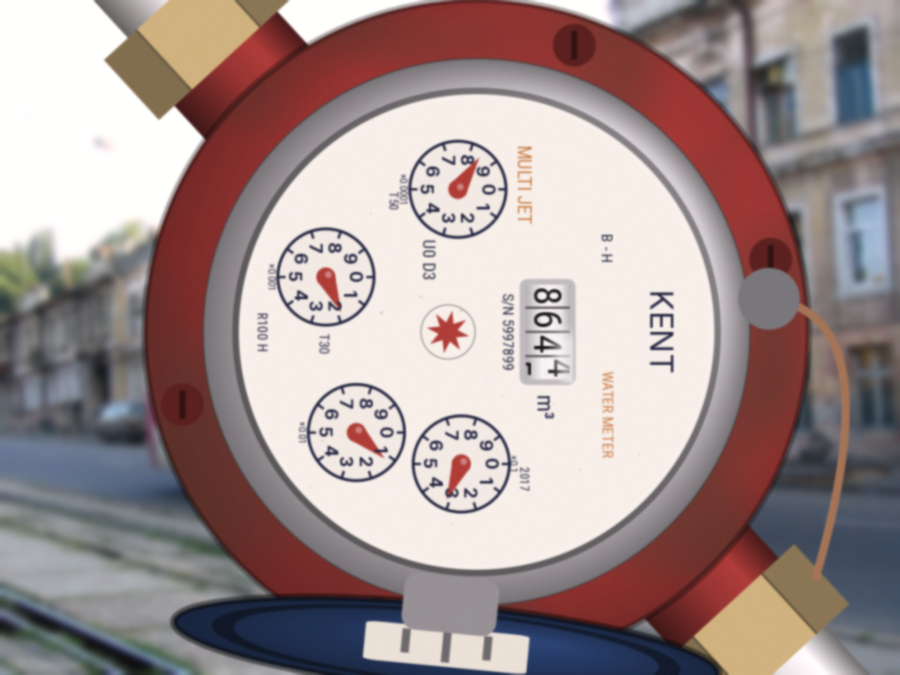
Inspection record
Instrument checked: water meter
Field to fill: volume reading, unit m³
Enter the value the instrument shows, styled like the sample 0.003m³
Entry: 8644.3118m³
